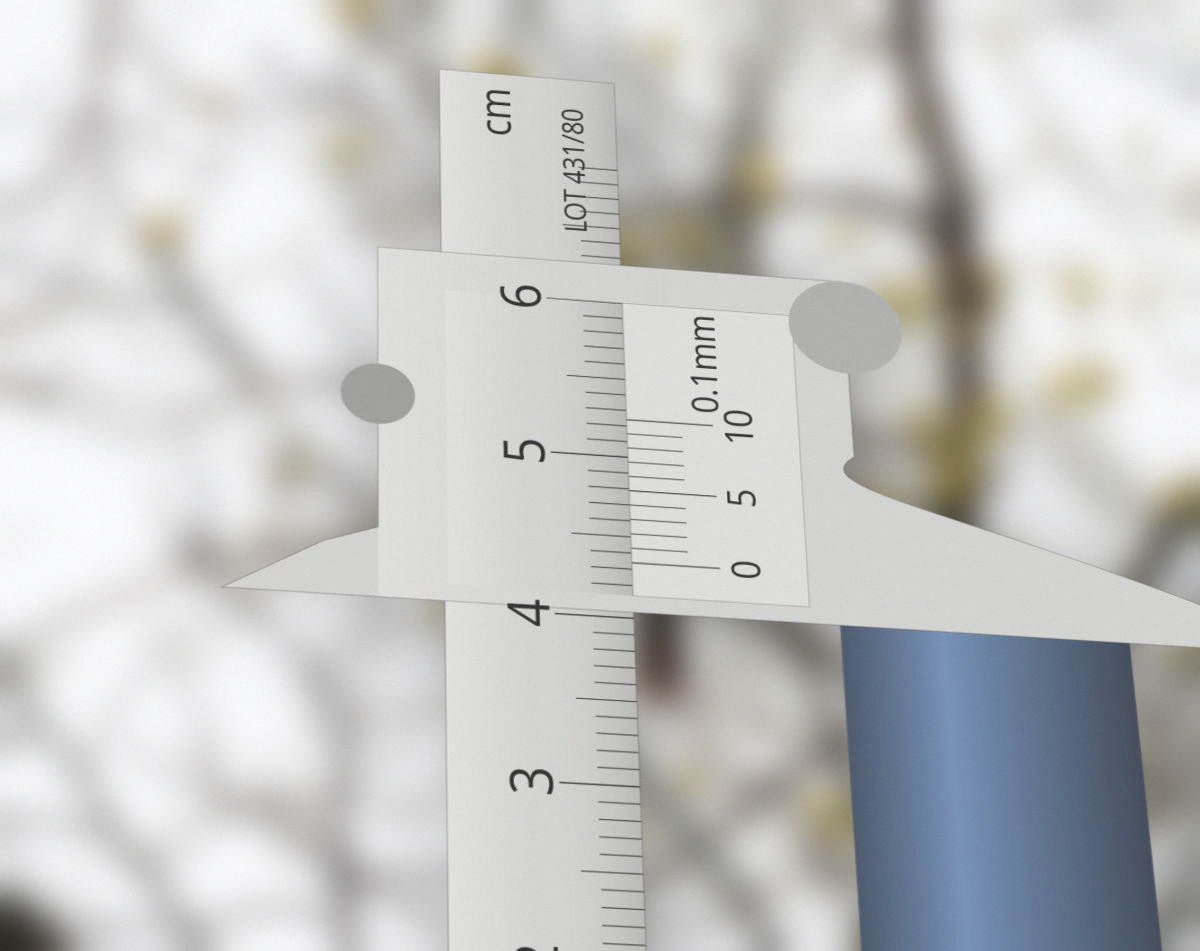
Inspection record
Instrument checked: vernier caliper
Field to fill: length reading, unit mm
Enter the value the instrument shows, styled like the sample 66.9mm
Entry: 43.4mm
